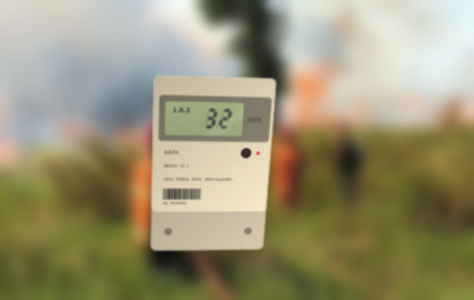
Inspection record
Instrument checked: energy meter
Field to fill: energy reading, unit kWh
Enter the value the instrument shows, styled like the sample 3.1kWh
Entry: 32kWh
